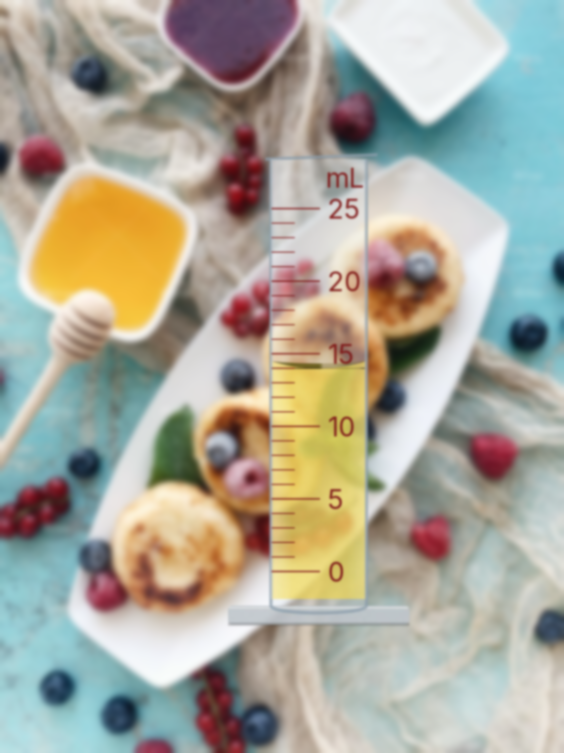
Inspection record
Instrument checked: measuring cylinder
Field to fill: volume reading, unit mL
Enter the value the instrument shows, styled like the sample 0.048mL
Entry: 14mL
